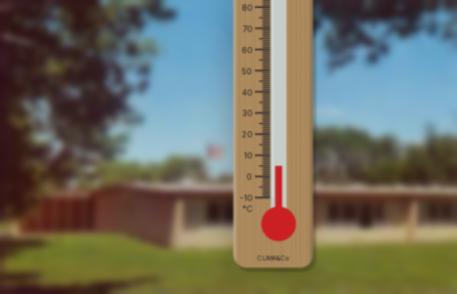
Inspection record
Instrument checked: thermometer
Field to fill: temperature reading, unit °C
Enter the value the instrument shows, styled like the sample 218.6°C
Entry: 5°C
